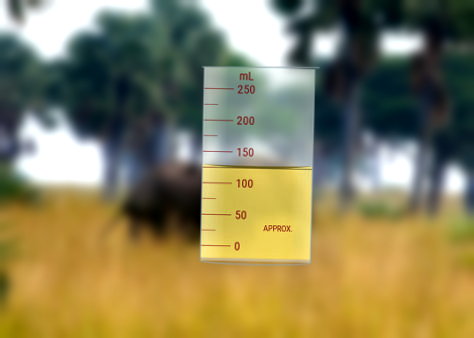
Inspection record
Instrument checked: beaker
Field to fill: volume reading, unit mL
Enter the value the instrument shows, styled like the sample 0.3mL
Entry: 125mL
